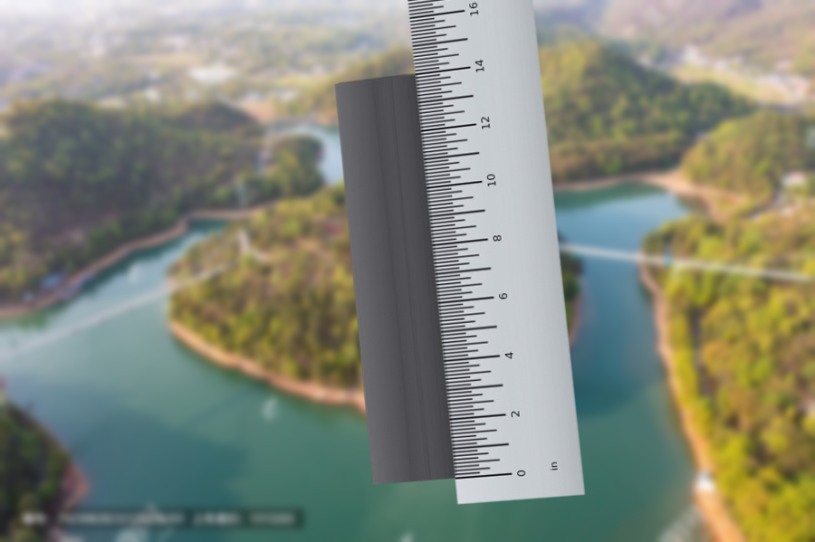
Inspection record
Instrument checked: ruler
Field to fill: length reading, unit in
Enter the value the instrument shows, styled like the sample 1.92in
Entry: 14in
